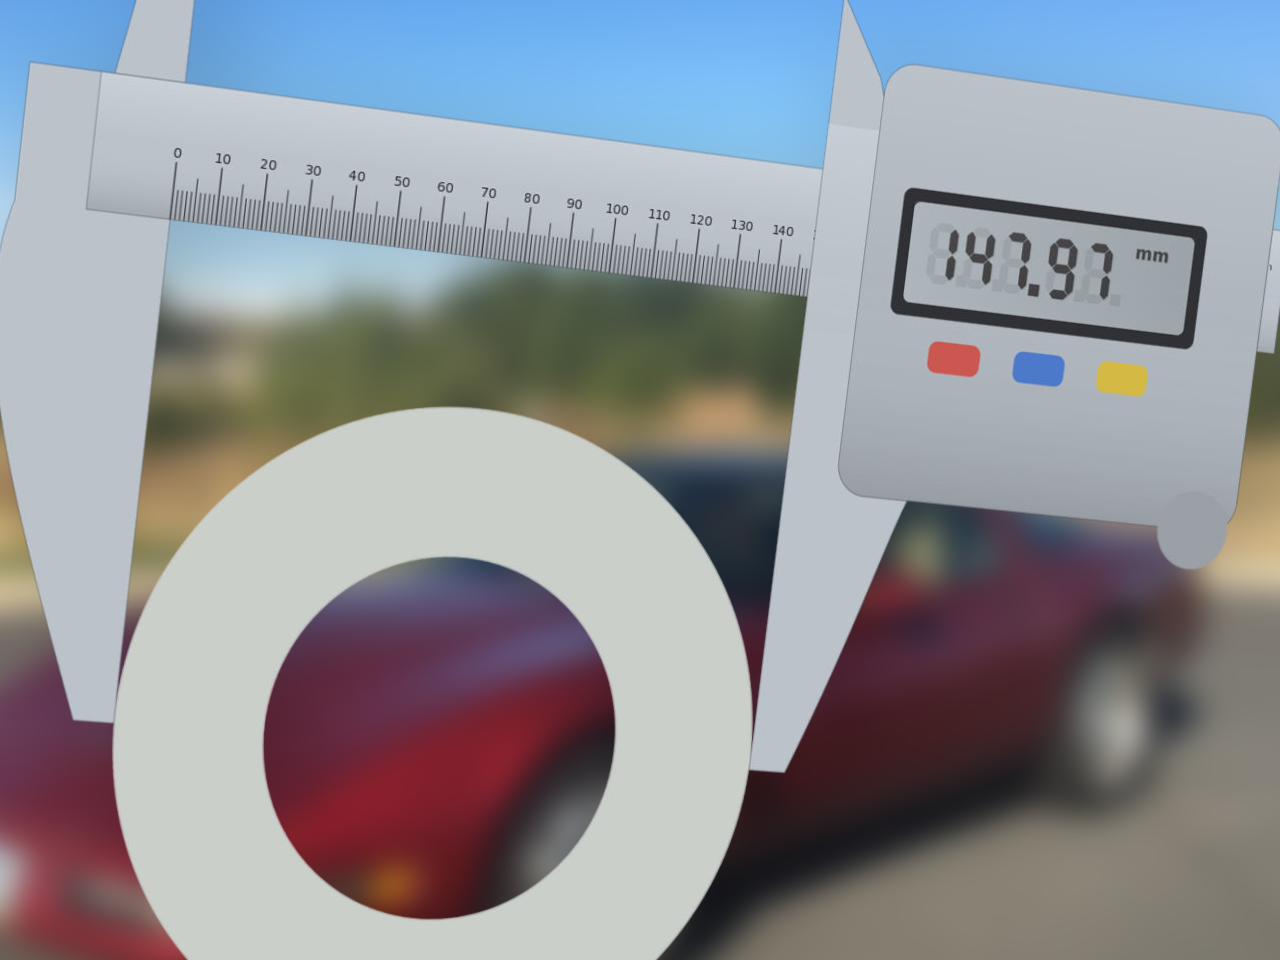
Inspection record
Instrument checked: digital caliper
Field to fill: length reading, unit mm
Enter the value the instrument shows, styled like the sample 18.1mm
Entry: 147.97mm
